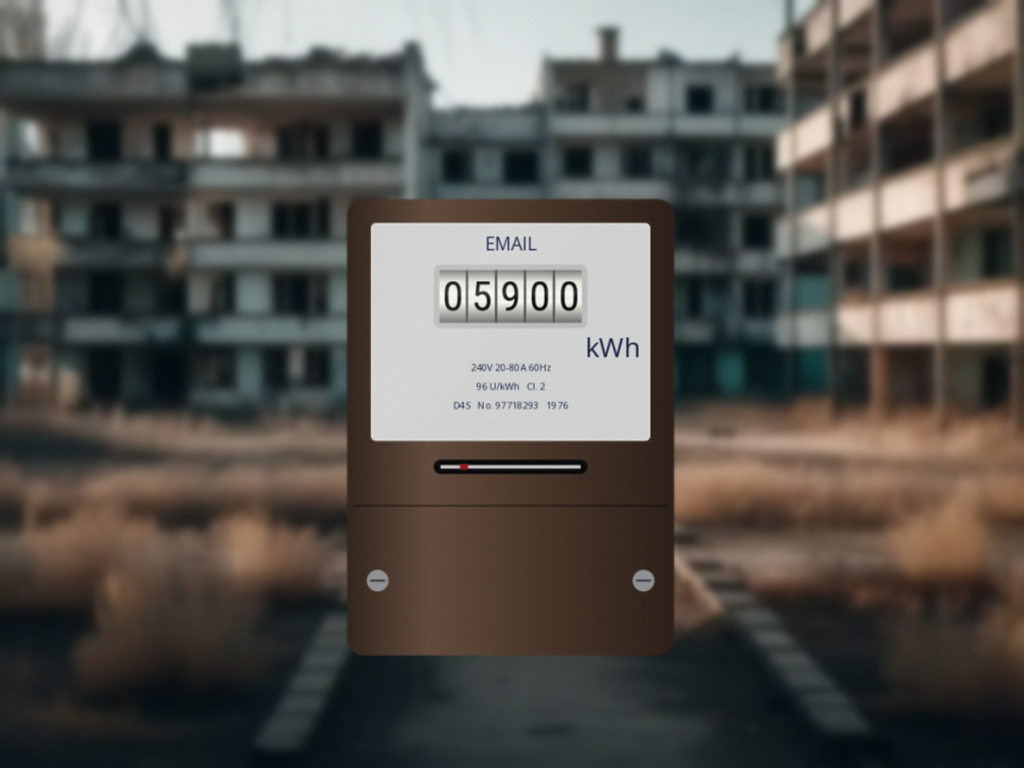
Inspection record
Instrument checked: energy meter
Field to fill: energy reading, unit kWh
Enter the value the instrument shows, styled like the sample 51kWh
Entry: 5900kWh
